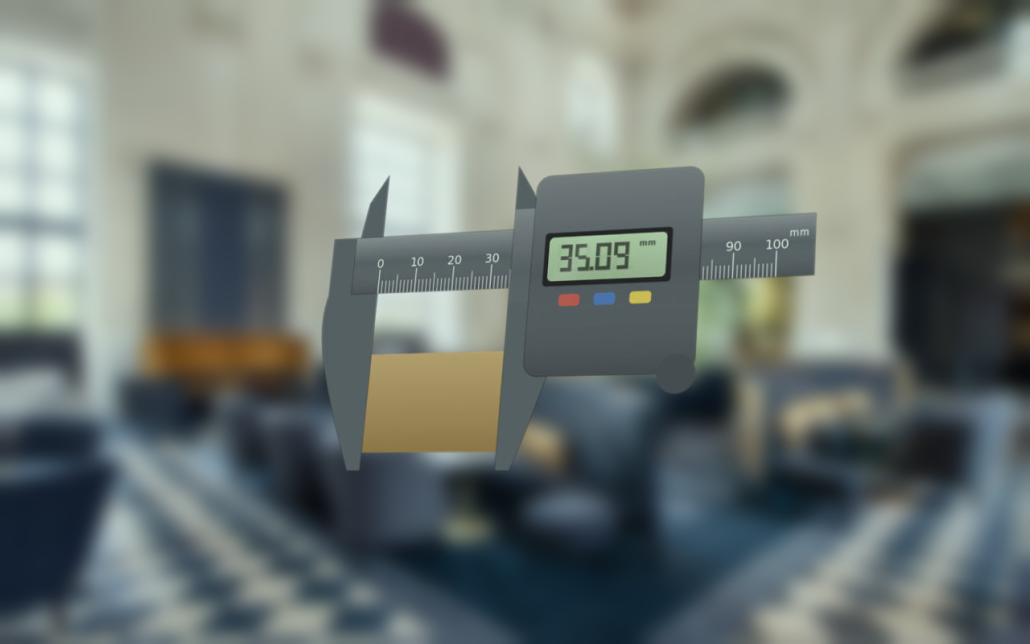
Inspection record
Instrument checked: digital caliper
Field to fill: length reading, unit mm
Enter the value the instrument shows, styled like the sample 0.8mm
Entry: 35.09mm
